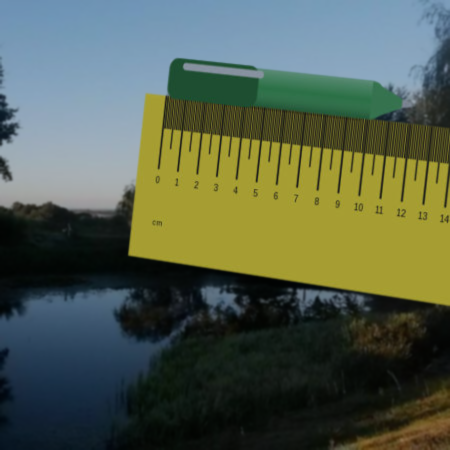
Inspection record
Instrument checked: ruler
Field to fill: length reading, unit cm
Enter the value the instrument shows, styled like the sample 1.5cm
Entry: 12cm
